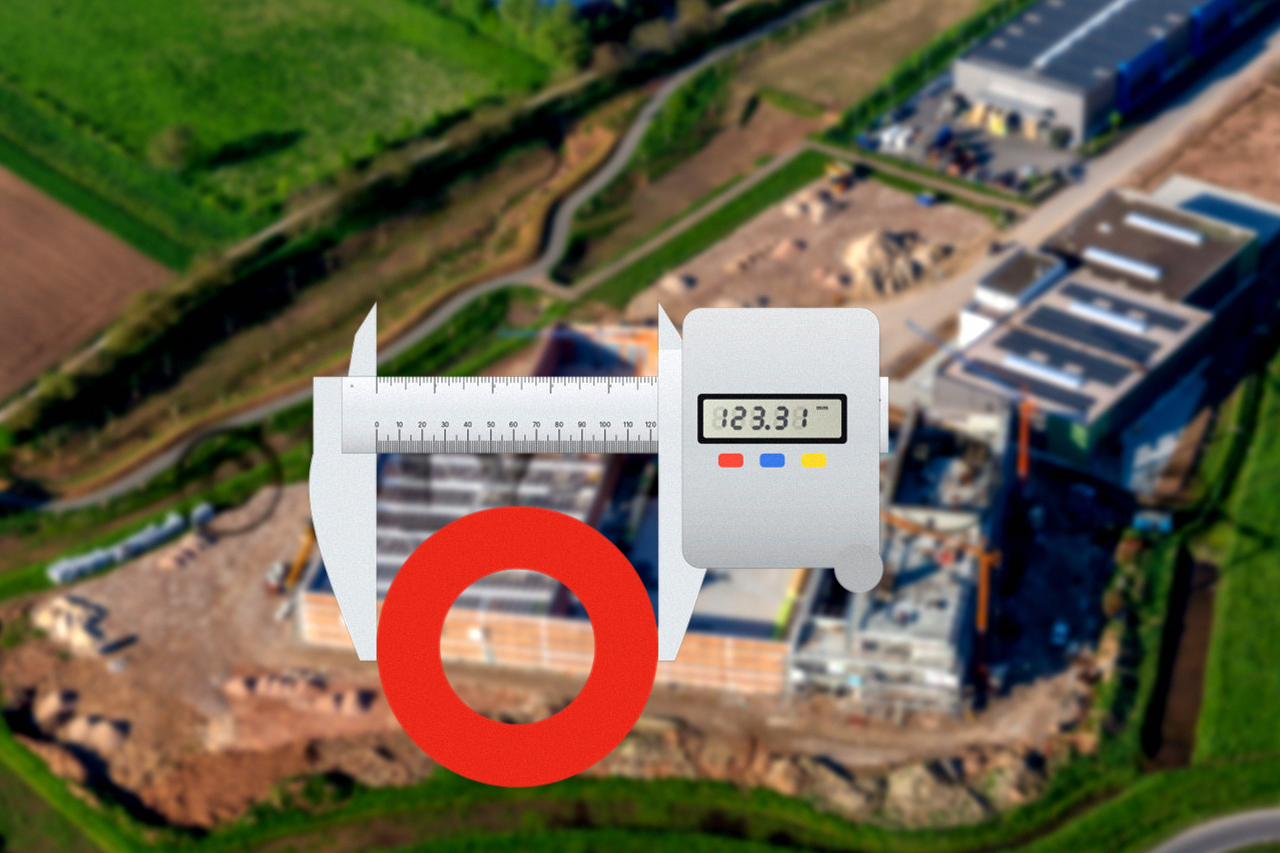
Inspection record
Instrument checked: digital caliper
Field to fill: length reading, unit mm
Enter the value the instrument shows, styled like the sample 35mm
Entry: 123.31mm
